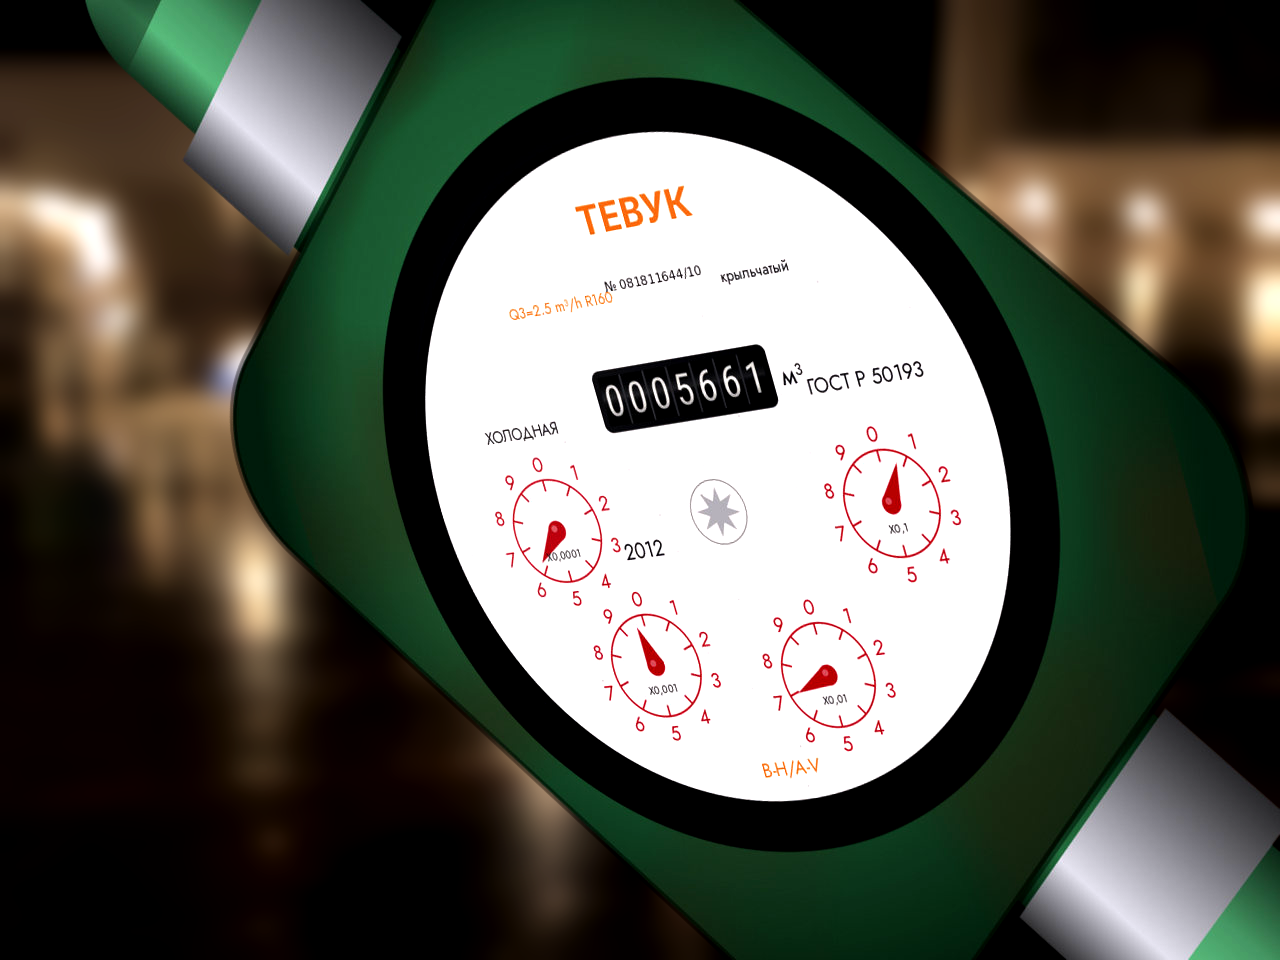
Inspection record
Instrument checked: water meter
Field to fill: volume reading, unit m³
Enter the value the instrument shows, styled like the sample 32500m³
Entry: 5661.0696m³
